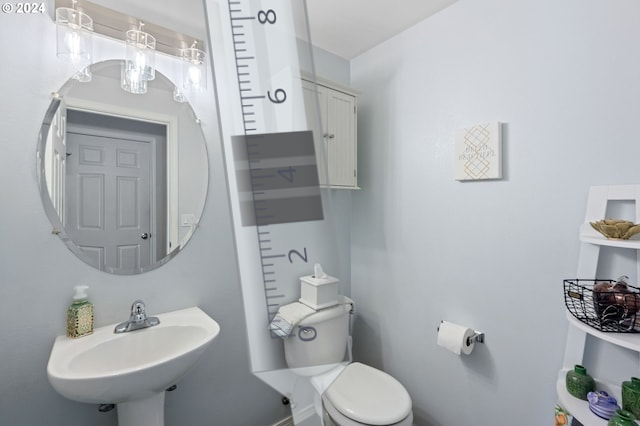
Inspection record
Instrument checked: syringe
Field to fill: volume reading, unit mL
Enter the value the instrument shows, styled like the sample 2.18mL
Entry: 2.8mL
